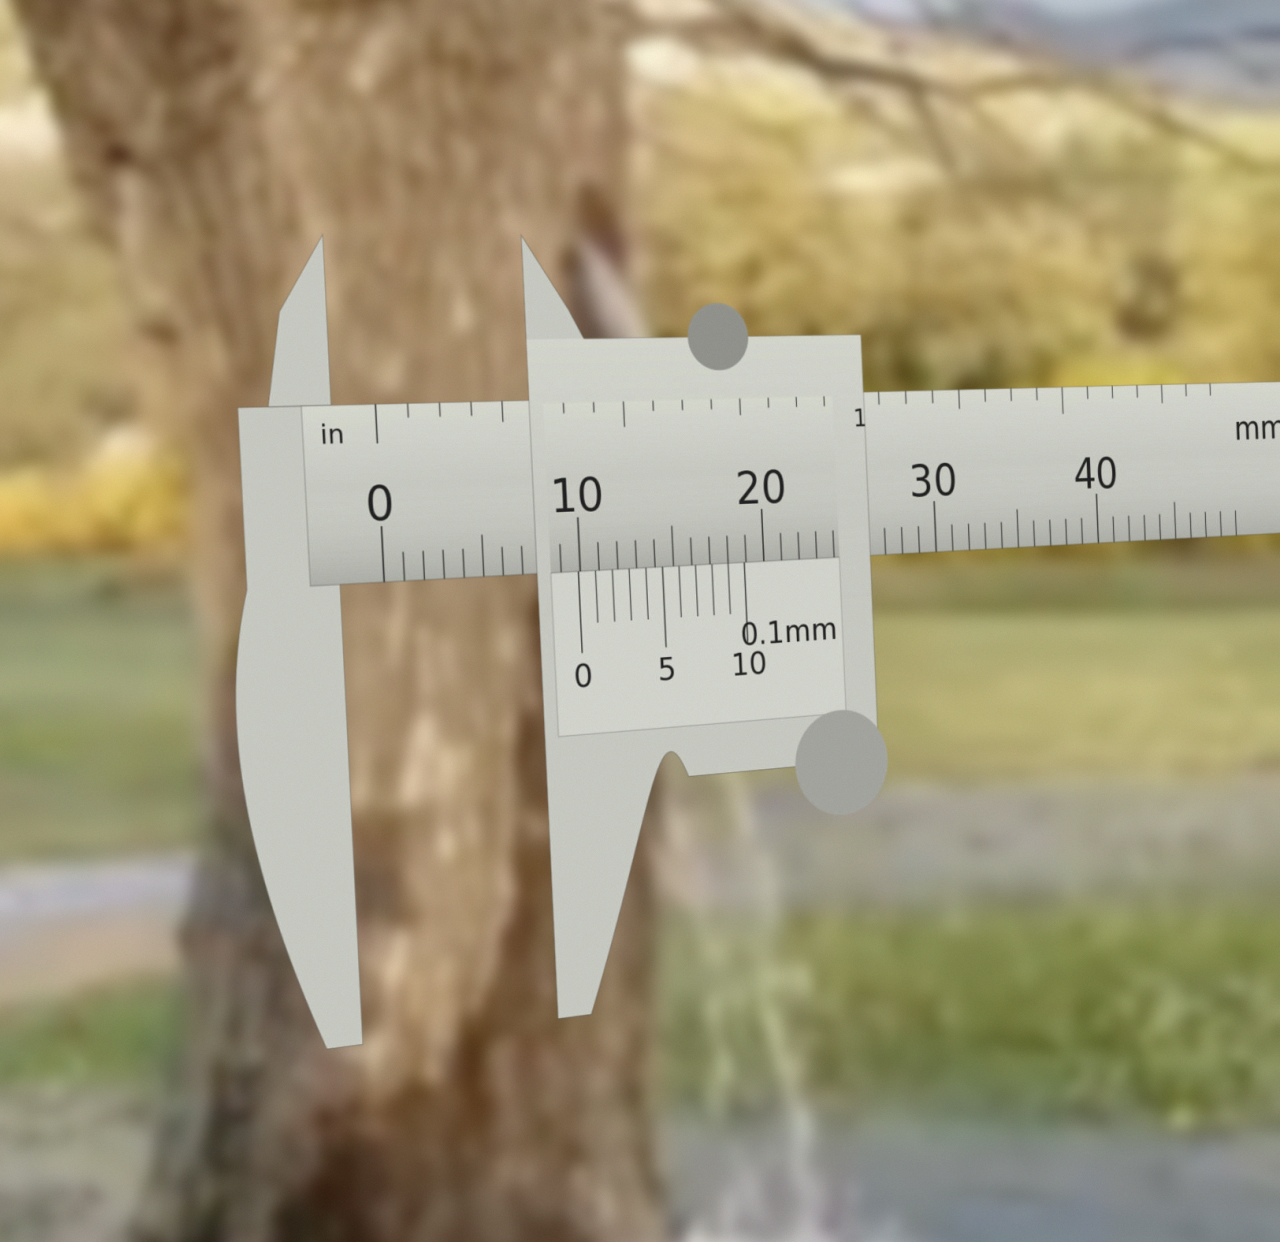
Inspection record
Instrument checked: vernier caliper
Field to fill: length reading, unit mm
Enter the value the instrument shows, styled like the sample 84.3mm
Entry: 9.9mm
